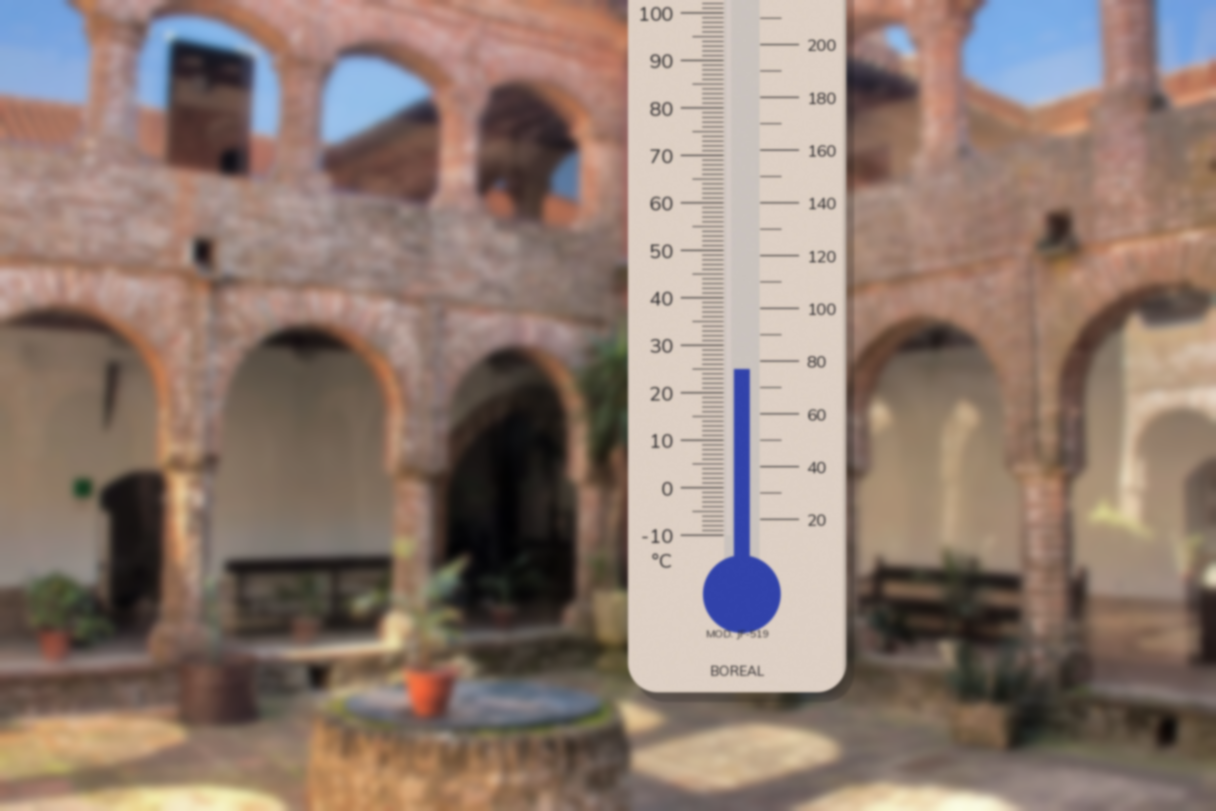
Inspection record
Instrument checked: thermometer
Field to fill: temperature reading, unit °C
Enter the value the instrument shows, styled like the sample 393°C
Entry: 25°C
